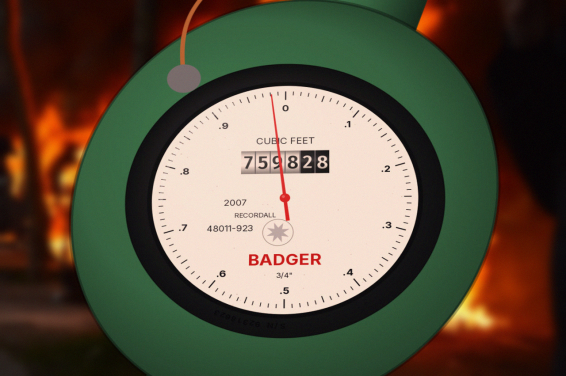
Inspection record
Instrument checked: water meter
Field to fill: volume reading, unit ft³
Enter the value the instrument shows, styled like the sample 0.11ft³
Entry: 759827.98ft³
